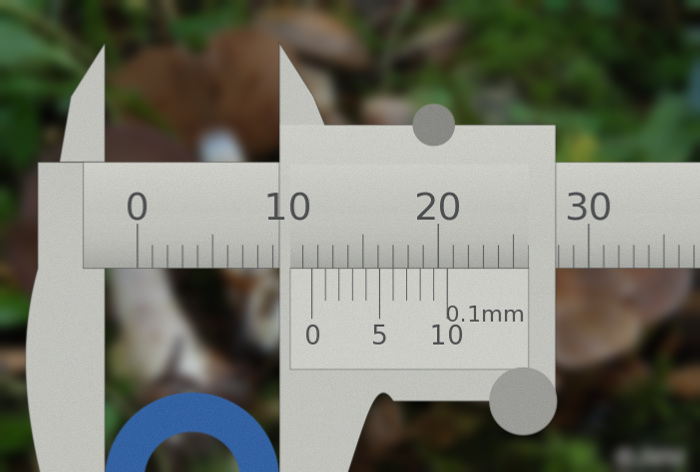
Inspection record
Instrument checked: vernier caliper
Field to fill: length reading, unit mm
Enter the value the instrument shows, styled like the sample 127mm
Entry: 11.6mm
